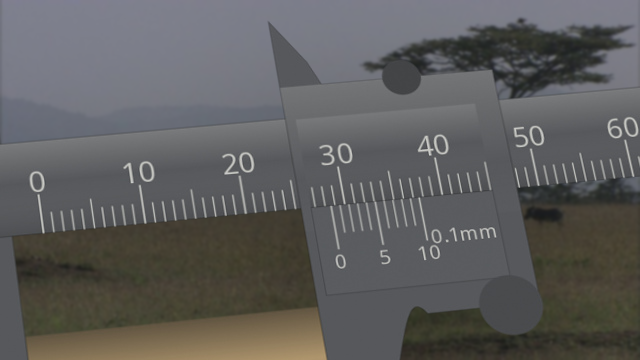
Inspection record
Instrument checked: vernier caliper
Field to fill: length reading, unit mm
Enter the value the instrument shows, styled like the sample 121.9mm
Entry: 28.6mm
